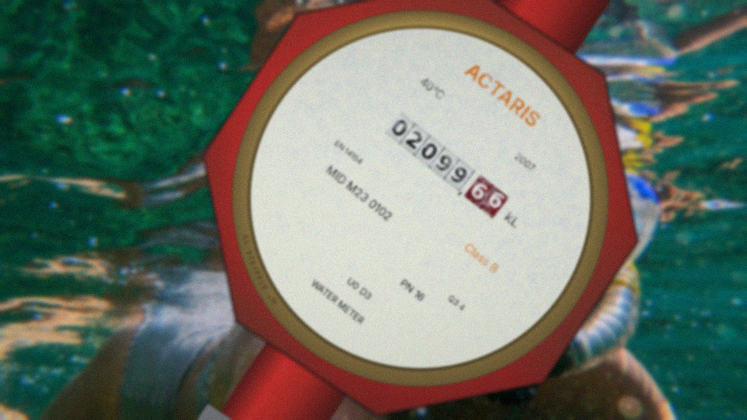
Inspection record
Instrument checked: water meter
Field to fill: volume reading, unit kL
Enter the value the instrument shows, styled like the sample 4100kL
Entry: 2099.66kL
